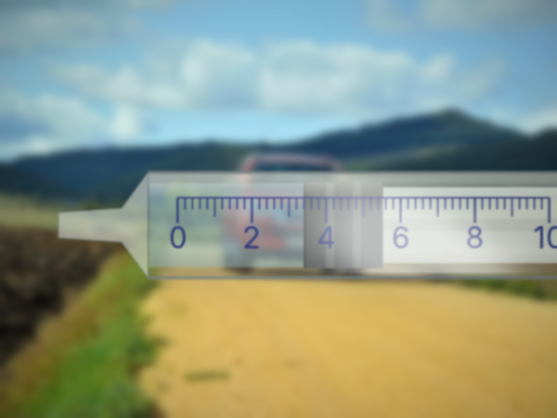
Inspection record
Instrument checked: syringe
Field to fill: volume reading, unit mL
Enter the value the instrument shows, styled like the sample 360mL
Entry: 3.4mL
